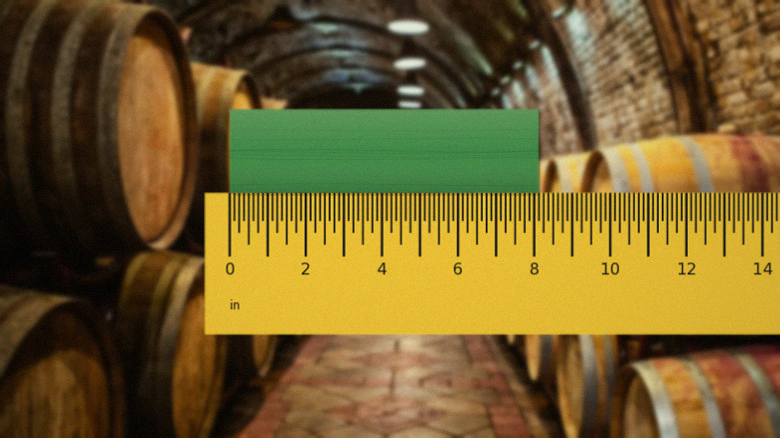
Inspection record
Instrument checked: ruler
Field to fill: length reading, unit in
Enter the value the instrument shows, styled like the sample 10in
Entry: 8.125in
